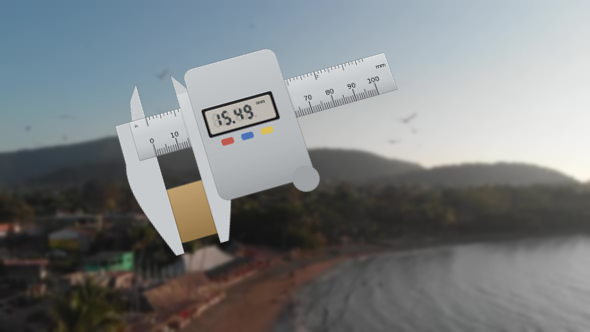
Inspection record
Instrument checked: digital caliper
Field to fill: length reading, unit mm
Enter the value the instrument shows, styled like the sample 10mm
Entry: 15.49mm
